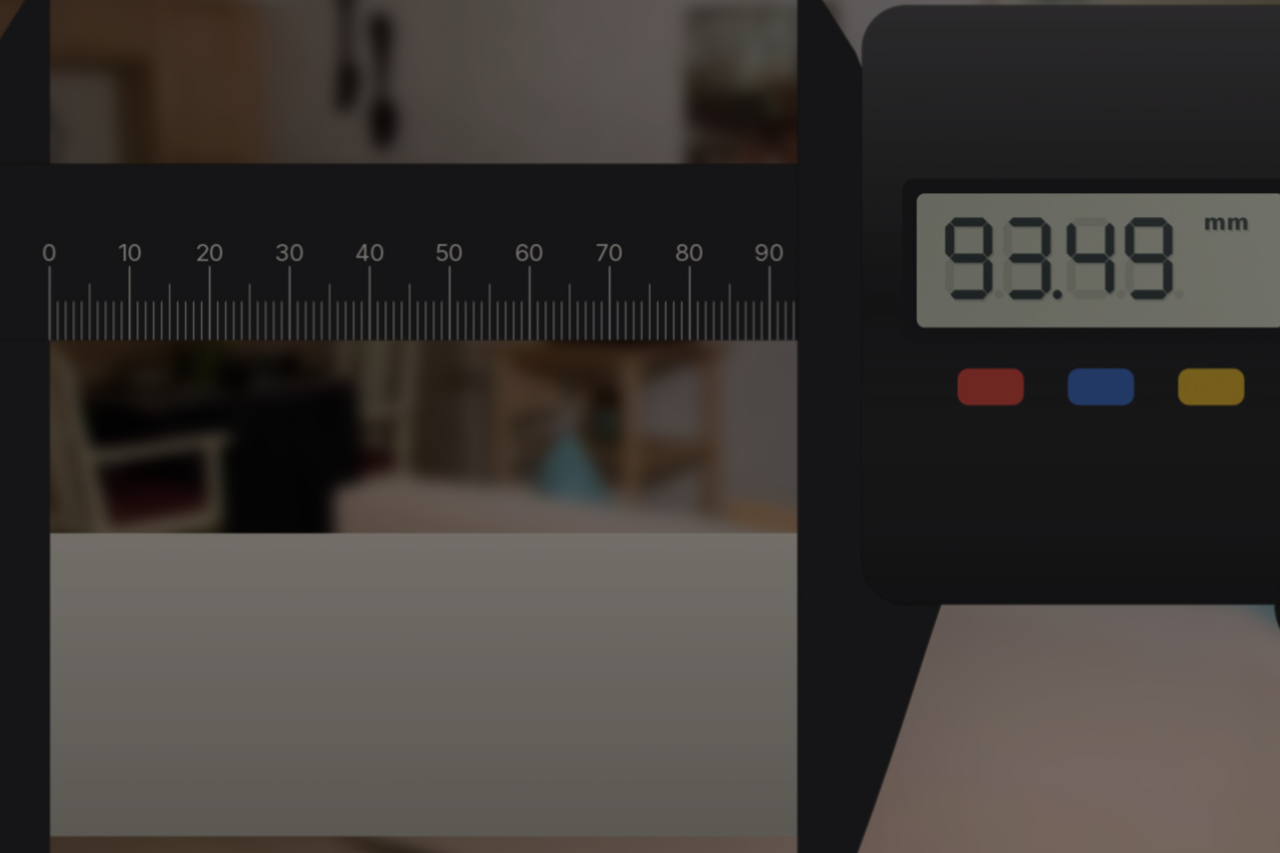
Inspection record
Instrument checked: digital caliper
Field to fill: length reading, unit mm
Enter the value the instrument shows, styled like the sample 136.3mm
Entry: 93.49mm
